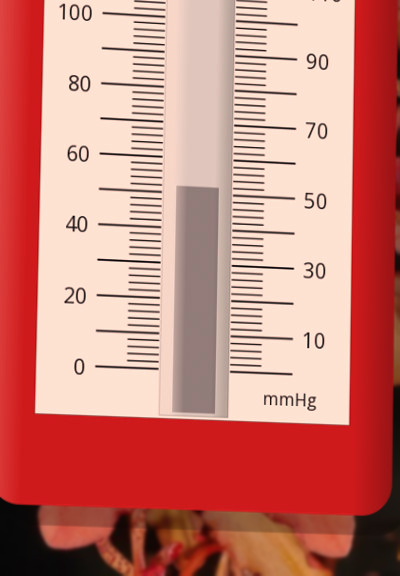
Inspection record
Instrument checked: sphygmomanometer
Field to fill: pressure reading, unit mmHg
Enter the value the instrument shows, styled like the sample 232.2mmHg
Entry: 52mmHg
